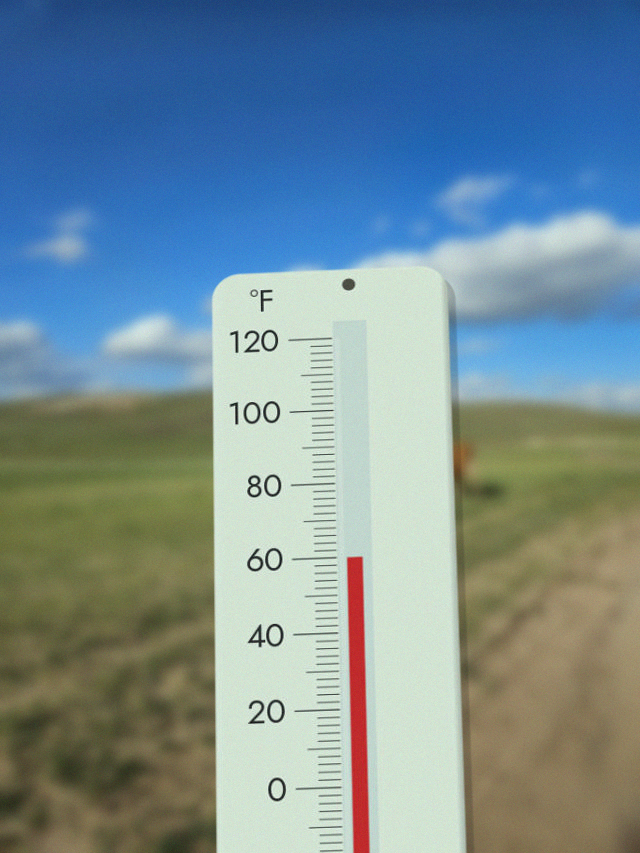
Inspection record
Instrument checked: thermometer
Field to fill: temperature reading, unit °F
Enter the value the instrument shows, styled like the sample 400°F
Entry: 60°F
